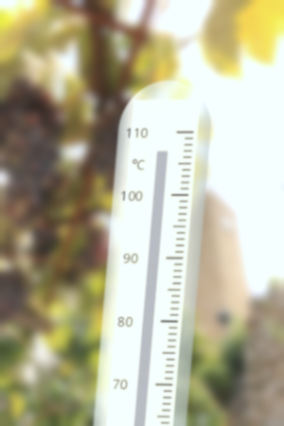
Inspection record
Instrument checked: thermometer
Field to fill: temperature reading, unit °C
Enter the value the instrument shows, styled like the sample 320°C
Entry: 107°C
